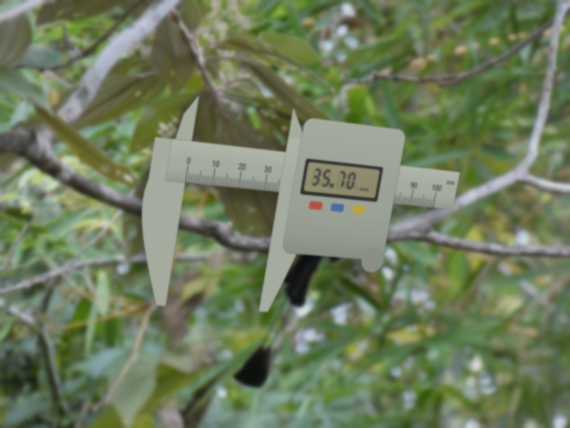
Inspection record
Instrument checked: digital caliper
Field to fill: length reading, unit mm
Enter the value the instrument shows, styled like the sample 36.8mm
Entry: 35.70mm
